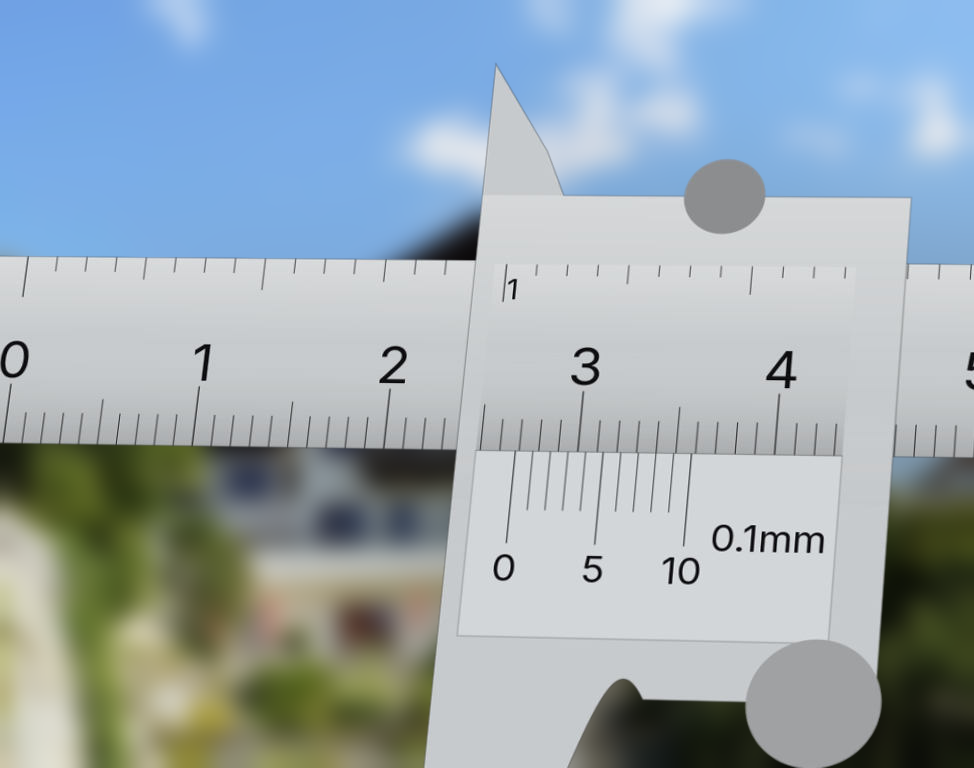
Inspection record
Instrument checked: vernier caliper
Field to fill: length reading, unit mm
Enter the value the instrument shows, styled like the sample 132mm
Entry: 26.8mm
